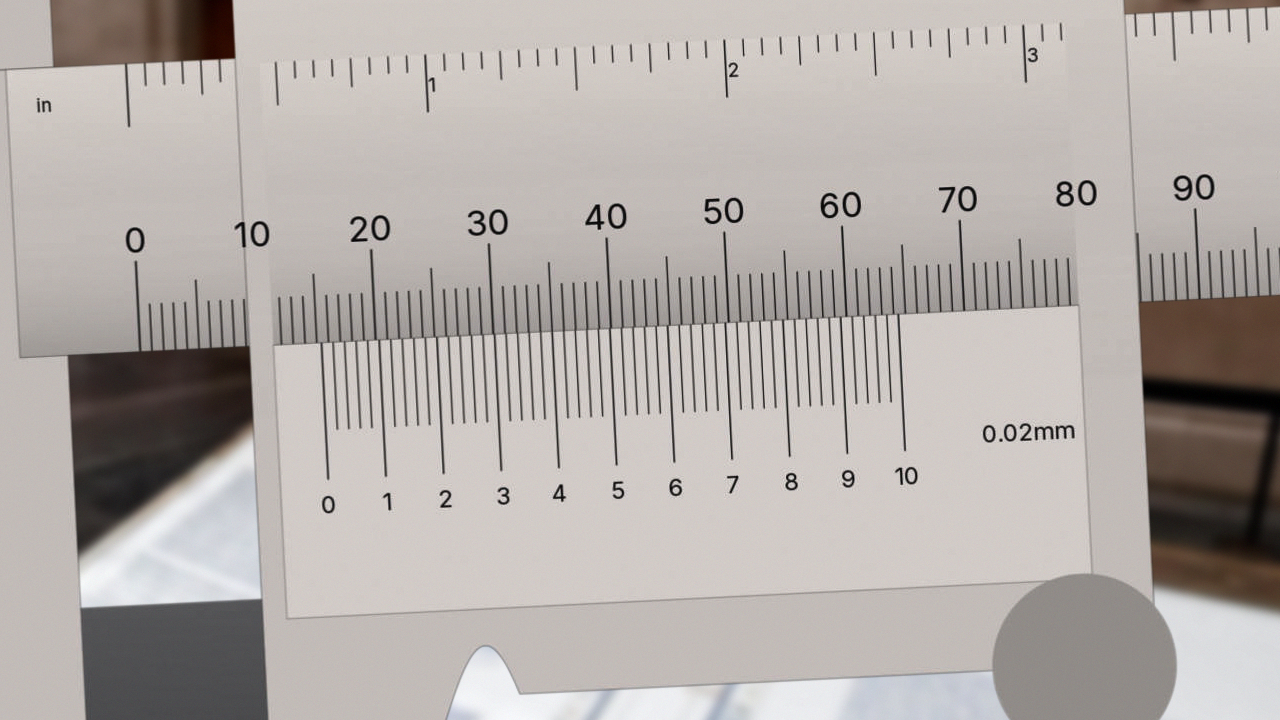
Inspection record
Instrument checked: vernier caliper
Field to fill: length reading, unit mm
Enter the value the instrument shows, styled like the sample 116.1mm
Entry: 15.4mm
